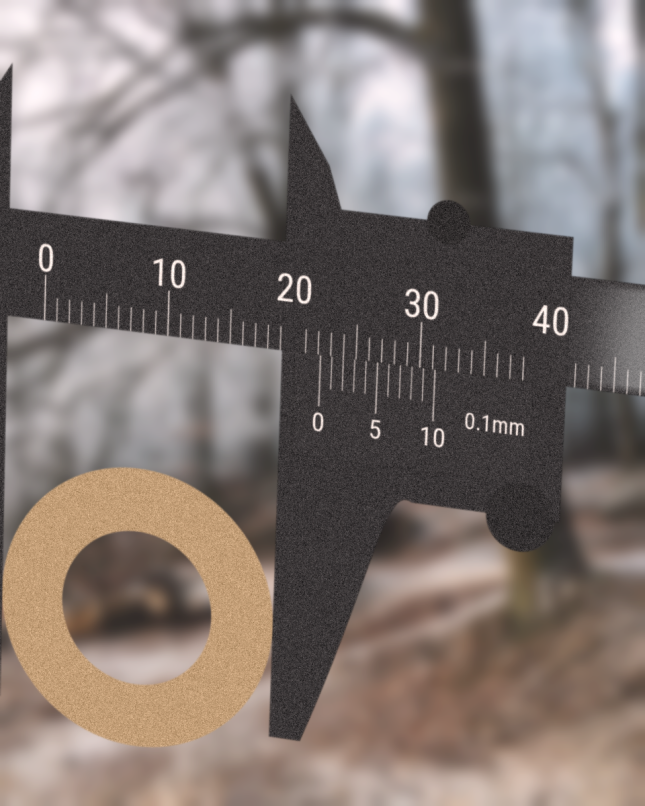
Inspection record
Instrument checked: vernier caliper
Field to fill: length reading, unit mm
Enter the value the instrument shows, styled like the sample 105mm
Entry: 22.2mm
